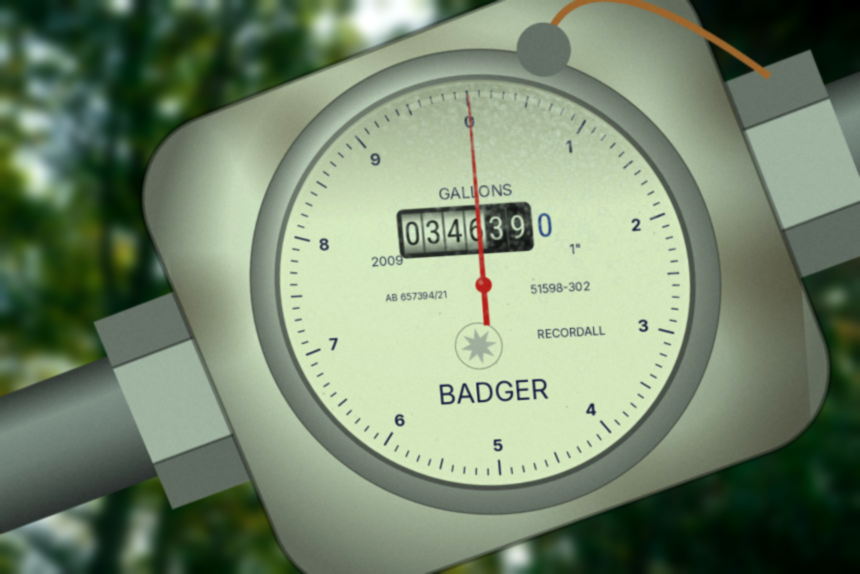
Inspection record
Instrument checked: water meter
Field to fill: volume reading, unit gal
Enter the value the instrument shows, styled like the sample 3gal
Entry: 346390.0gal
